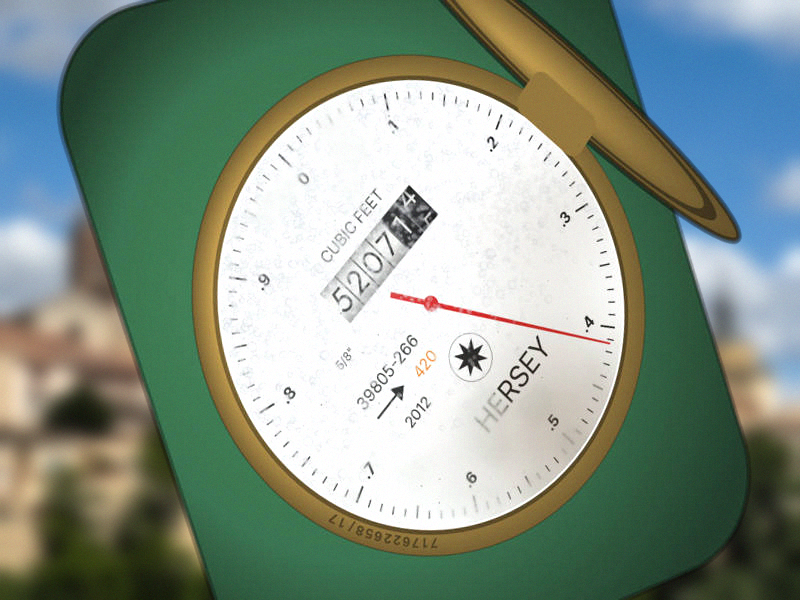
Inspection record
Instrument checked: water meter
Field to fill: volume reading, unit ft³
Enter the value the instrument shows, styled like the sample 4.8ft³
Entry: 520714.41ft³
